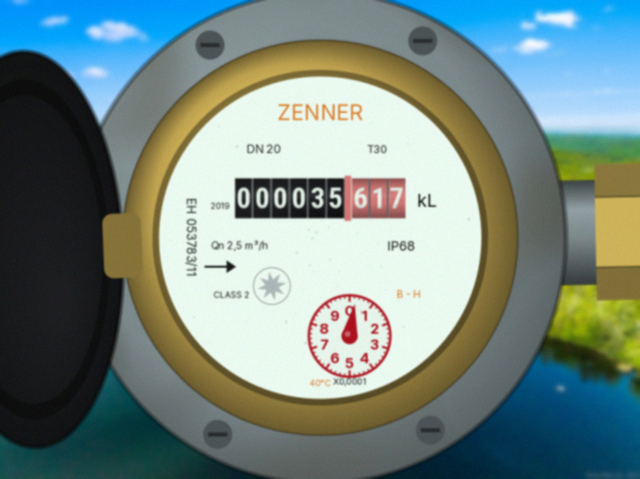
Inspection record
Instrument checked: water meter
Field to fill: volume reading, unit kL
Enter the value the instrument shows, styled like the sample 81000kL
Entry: 35.6170kL
